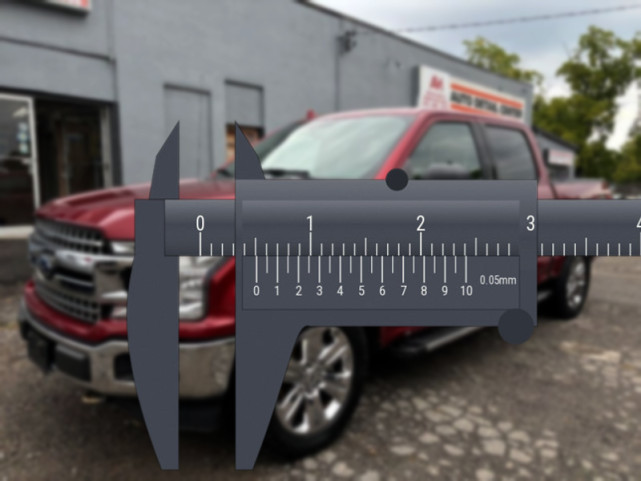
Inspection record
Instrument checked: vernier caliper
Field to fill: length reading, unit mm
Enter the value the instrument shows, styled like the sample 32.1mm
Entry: 5.1mm
